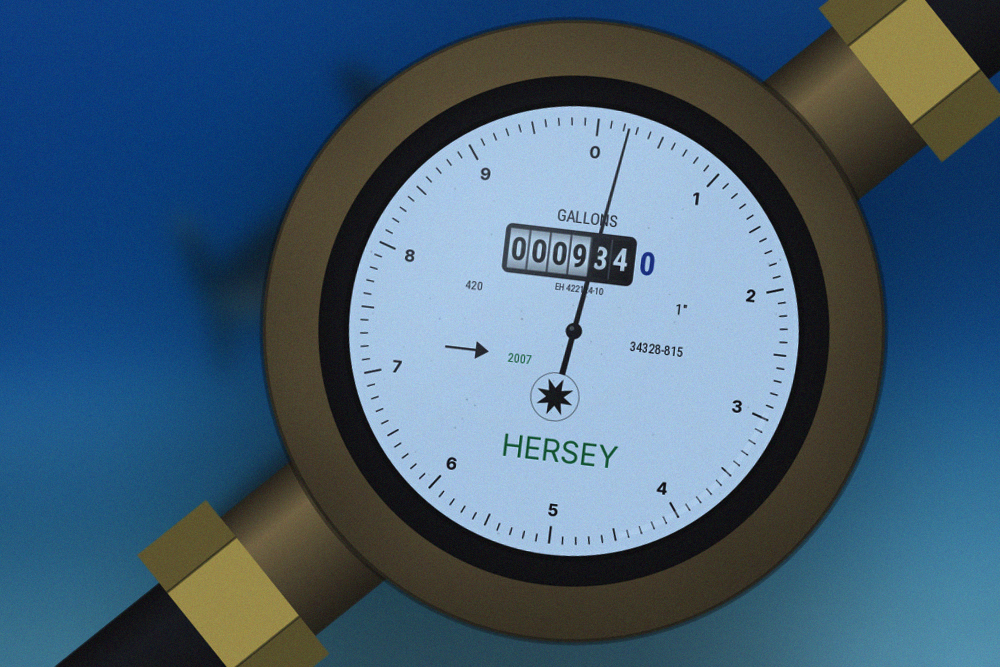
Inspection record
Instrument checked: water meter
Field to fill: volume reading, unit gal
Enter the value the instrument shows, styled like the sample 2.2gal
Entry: 9340.2gal
